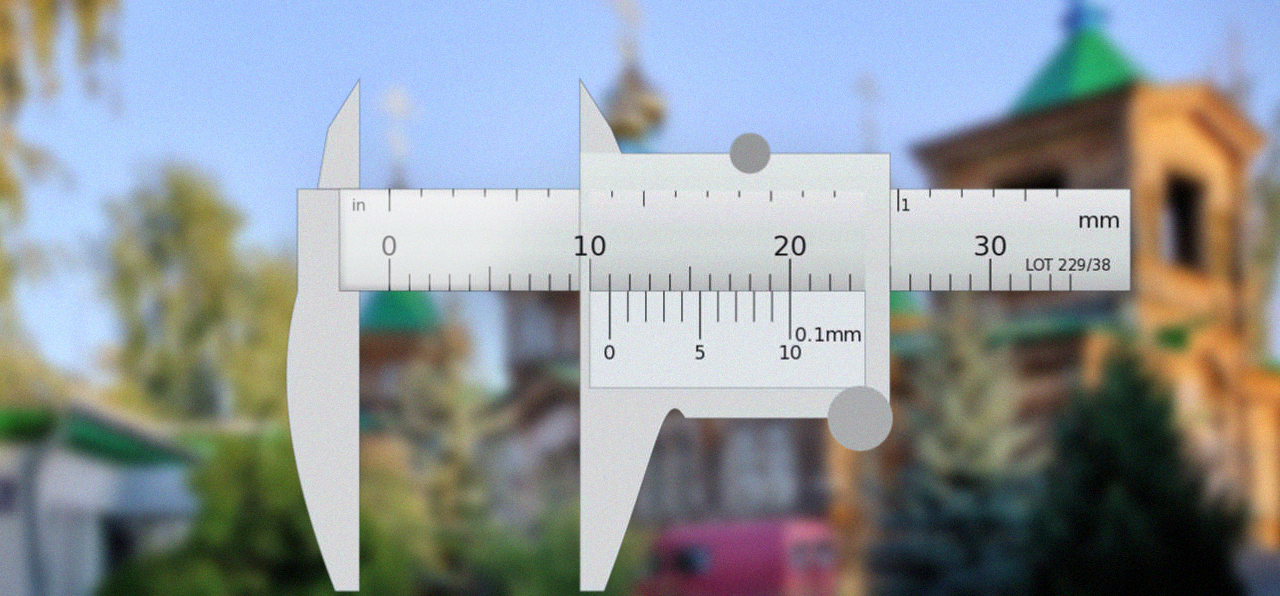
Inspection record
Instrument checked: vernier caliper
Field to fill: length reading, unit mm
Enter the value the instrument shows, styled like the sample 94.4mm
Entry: 11.0mm
